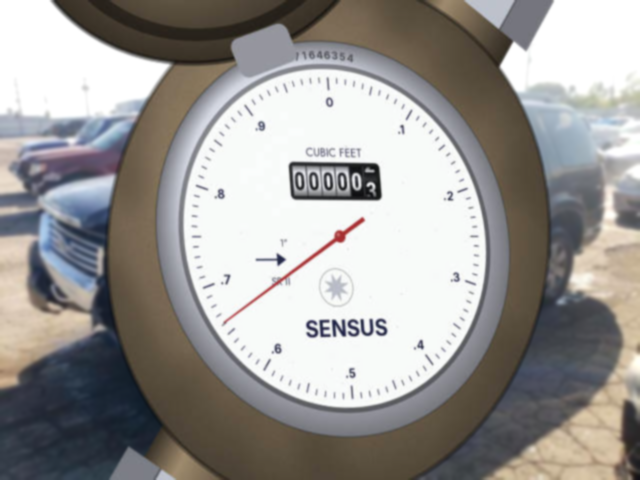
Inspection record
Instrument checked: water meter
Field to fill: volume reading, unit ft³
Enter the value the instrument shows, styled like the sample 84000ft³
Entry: 2.66ft³
